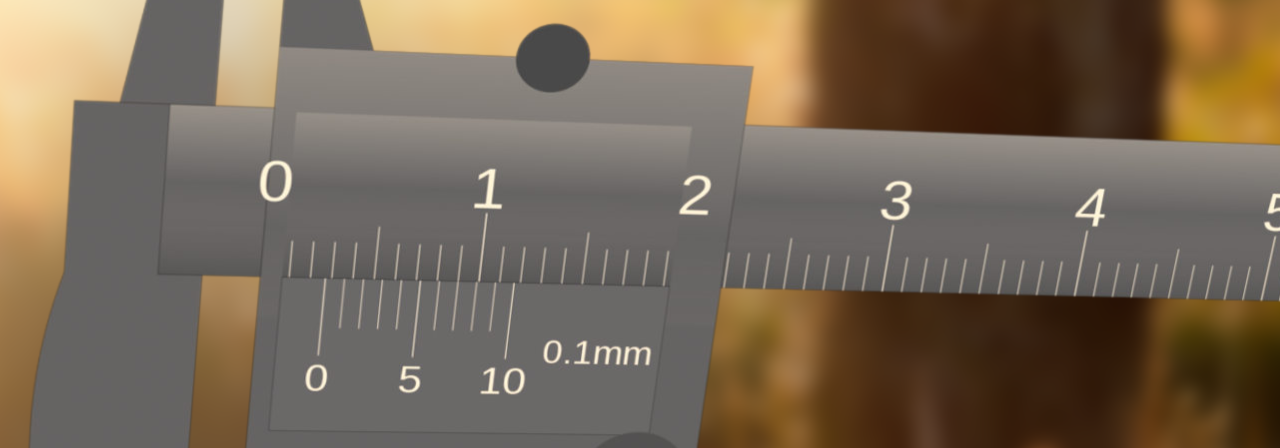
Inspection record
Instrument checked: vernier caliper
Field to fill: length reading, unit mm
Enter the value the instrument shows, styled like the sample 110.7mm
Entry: 2.7mm
